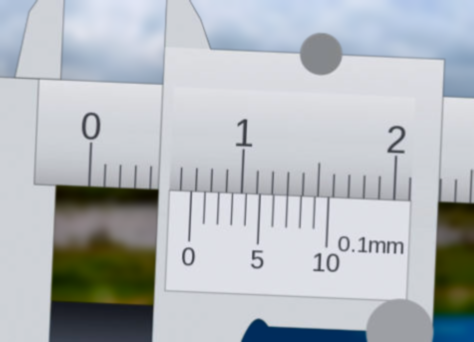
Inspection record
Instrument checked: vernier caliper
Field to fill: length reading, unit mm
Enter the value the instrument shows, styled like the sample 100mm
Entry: 6.7mm
